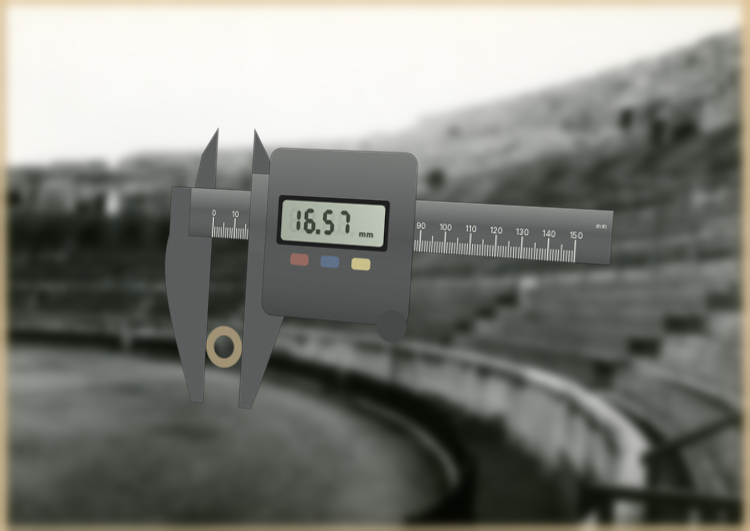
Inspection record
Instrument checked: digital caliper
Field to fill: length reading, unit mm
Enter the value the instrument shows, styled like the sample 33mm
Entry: 16.57mm
